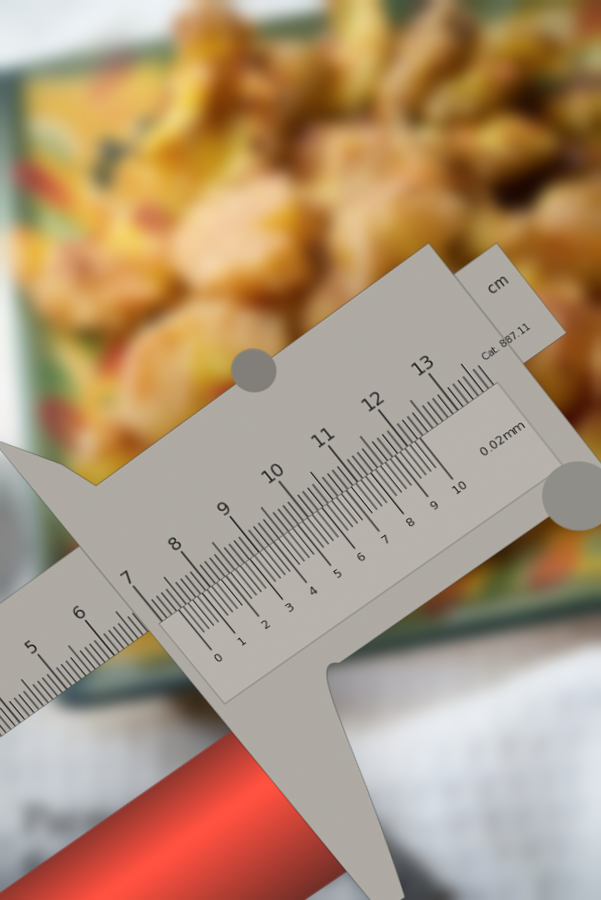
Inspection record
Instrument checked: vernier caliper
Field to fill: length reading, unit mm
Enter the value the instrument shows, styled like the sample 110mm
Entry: 73.4mm
